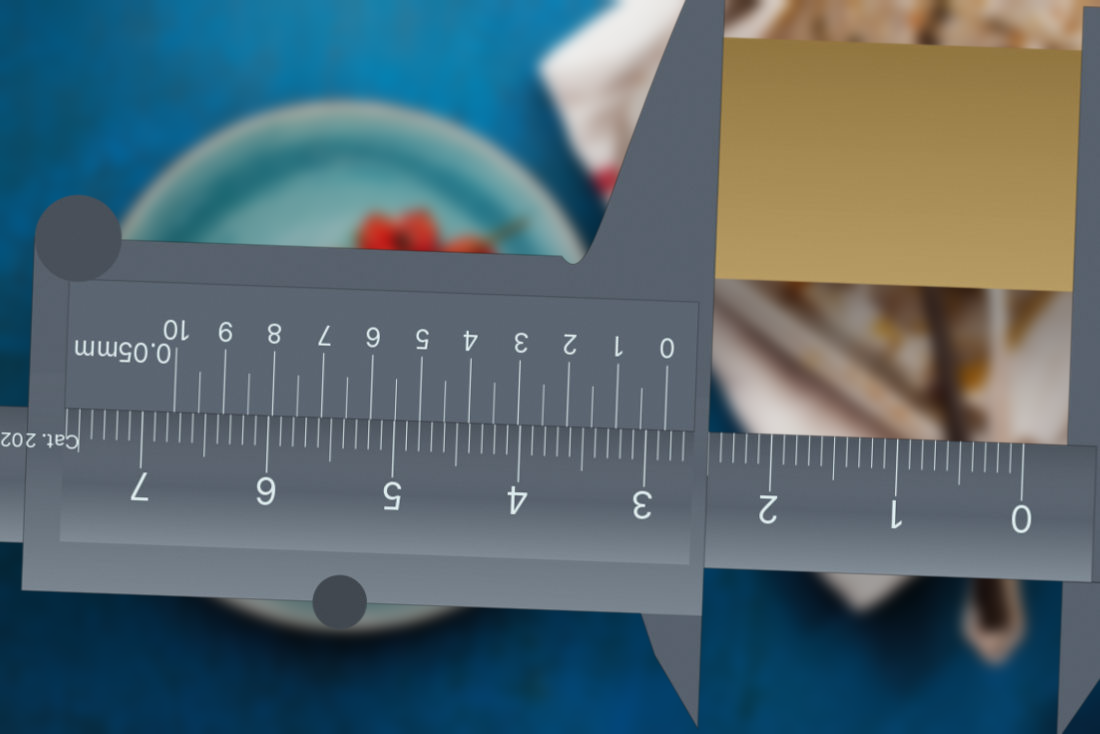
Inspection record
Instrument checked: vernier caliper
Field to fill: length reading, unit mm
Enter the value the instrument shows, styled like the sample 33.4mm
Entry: 28.5mm
